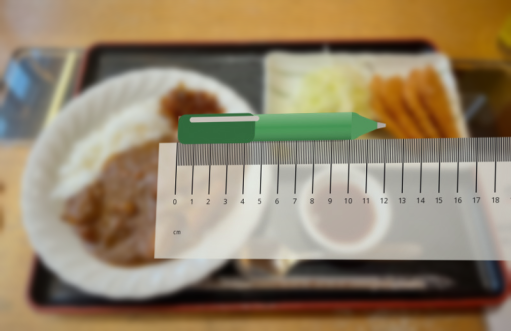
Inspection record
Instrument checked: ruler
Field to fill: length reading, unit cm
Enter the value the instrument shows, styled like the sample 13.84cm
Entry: 12cm
